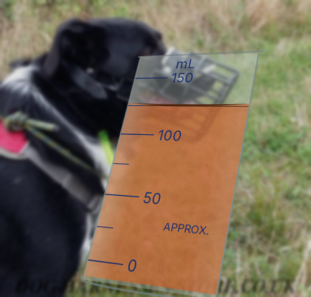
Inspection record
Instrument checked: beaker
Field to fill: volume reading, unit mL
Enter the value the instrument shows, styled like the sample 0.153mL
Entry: 125mL
